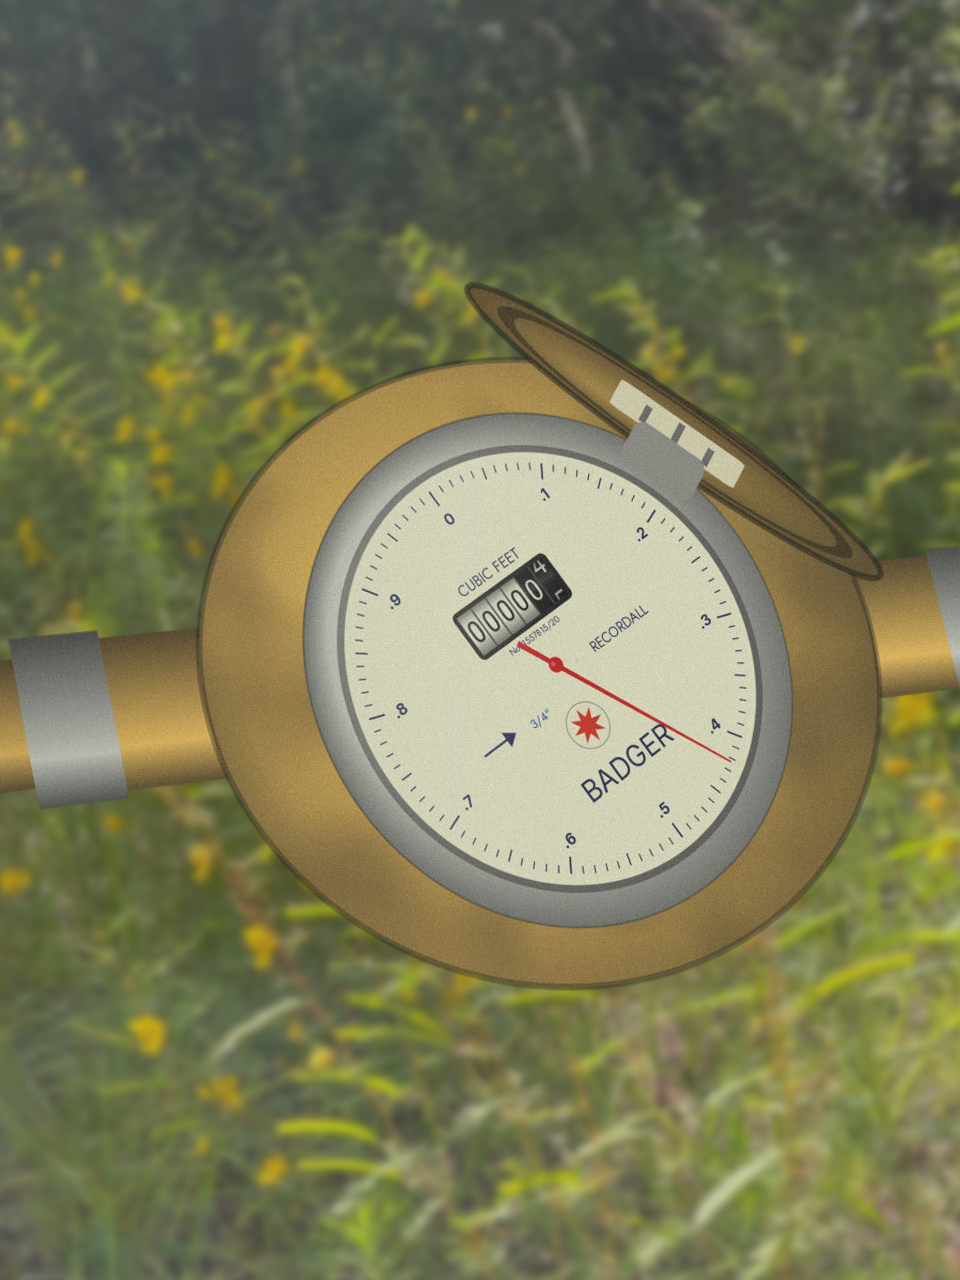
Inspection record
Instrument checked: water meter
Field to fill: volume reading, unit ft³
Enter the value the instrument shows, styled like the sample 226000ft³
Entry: 4.42ft³
